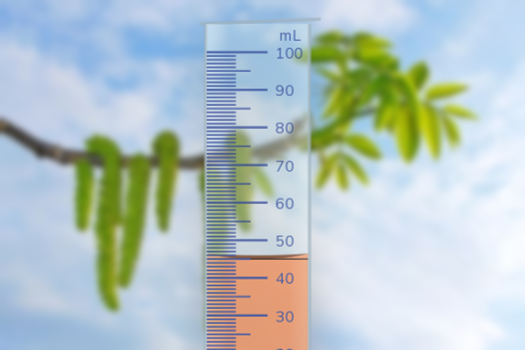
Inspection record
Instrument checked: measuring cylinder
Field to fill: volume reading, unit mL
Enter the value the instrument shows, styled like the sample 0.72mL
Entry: 45mL
